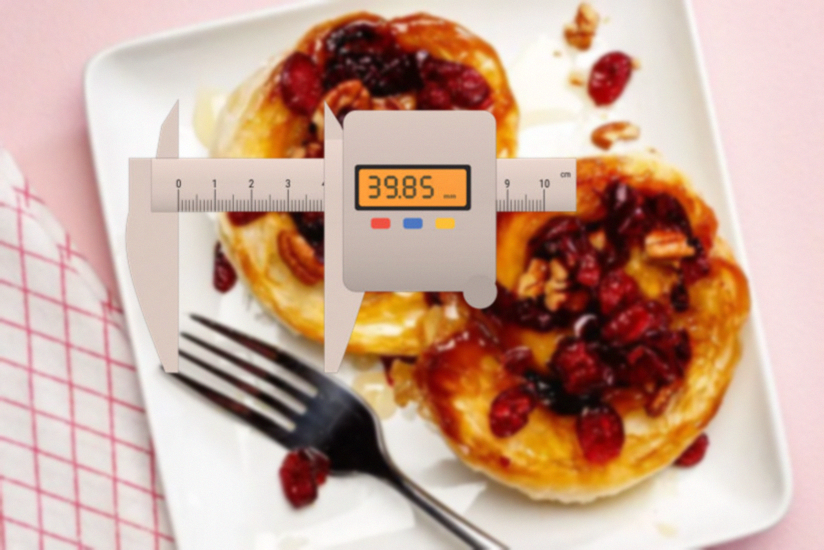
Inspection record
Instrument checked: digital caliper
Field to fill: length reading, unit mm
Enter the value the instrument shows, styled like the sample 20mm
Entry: 39.85mm
